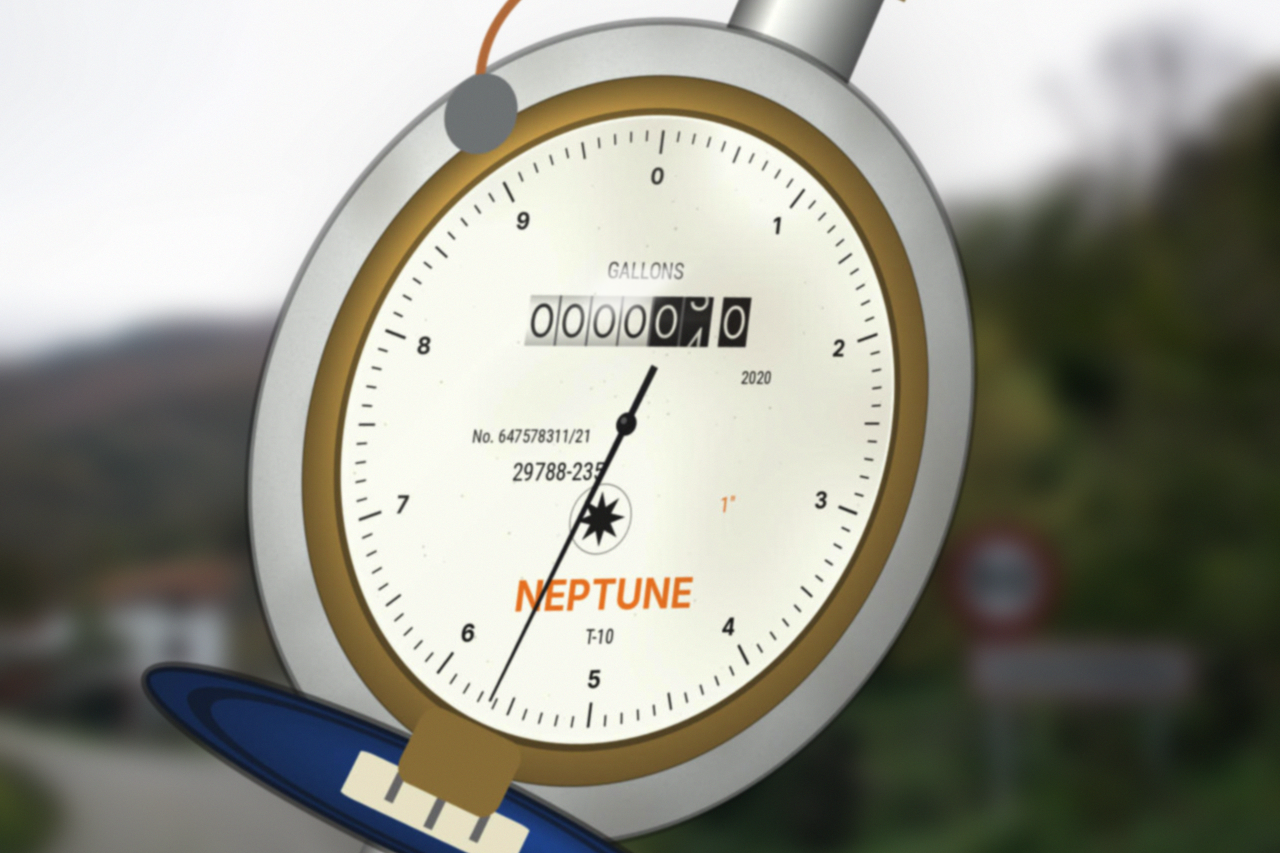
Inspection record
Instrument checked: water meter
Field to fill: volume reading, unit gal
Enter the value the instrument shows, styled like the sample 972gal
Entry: 35.6gal
